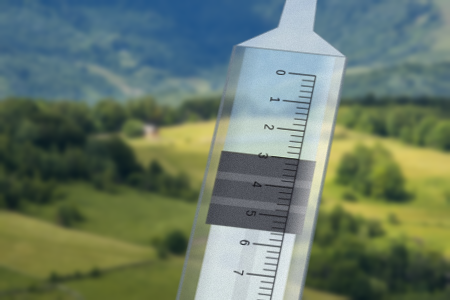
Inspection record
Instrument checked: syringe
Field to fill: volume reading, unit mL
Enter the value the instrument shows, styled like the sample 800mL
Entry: 3mL
